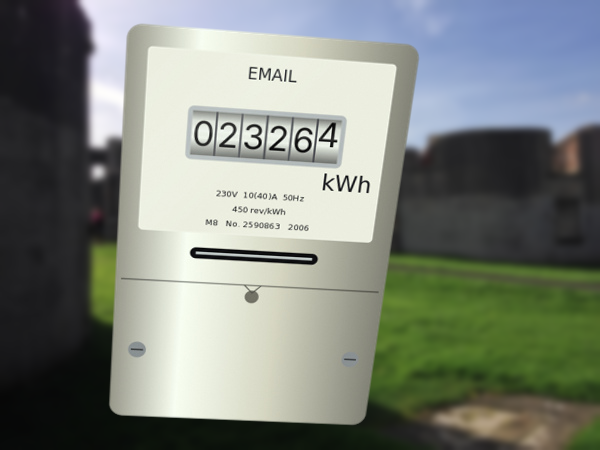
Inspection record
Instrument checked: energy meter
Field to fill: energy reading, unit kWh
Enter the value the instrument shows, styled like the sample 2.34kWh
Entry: 23264kWh
